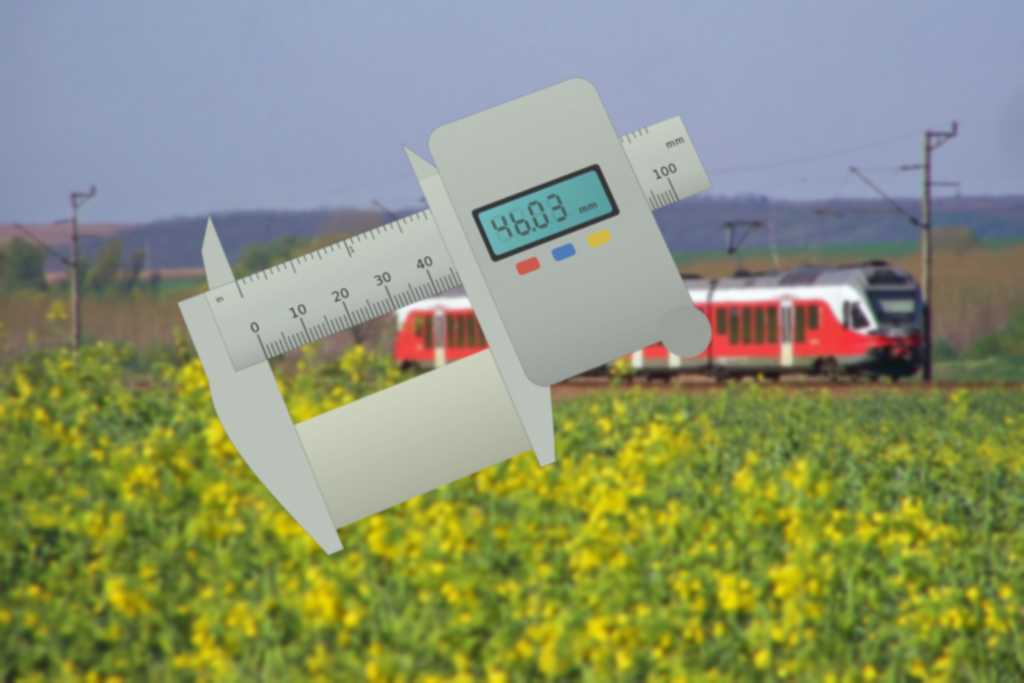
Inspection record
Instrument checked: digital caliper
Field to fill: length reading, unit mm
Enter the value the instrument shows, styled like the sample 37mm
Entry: 46.03mm
